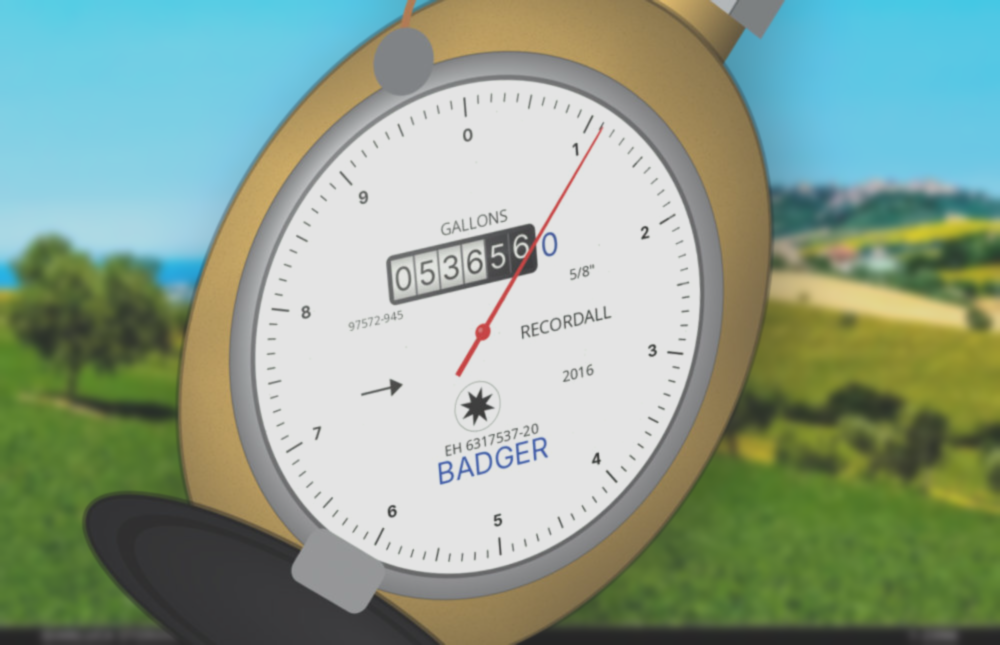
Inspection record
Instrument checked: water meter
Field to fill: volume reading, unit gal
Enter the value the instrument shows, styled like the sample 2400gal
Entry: 536561.1gal
